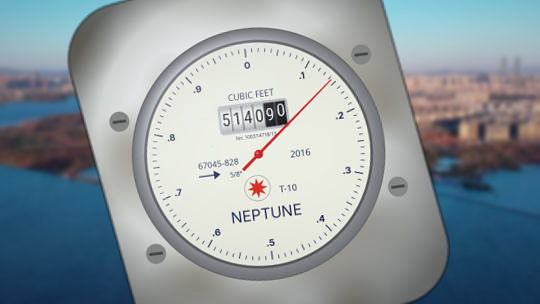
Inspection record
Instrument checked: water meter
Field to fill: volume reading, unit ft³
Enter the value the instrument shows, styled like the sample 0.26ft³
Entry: 514090.14ft³
